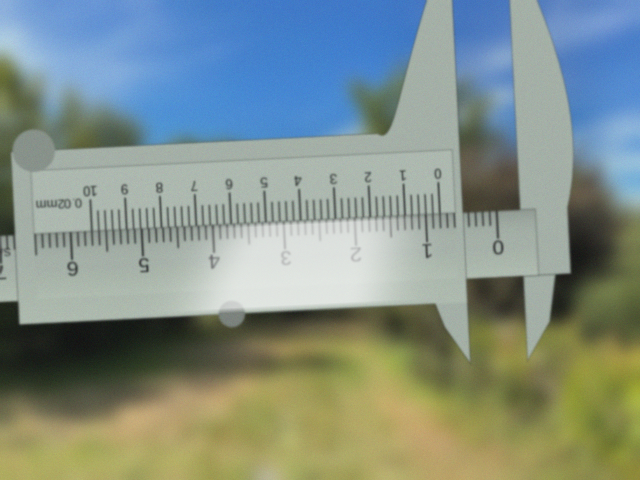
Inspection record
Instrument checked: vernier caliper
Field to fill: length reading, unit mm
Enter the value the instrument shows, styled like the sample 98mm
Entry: 8.0mm
